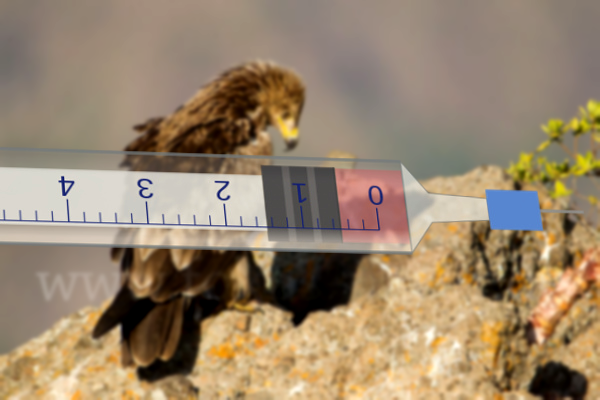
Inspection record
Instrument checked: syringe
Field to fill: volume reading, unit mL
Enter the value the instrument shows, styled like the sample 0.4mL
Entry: 0.5mL
